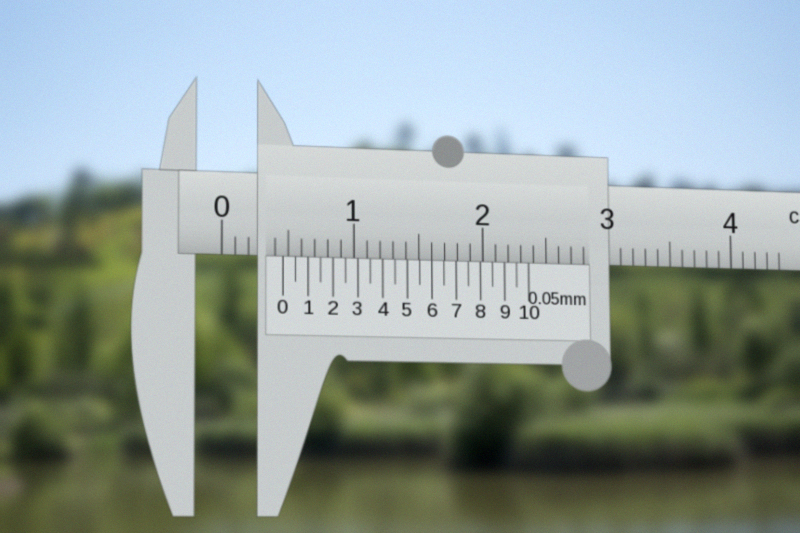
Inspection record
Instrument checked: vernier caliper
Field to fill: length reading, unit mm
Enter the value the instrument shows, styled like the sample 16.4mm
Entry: 4.6mm
